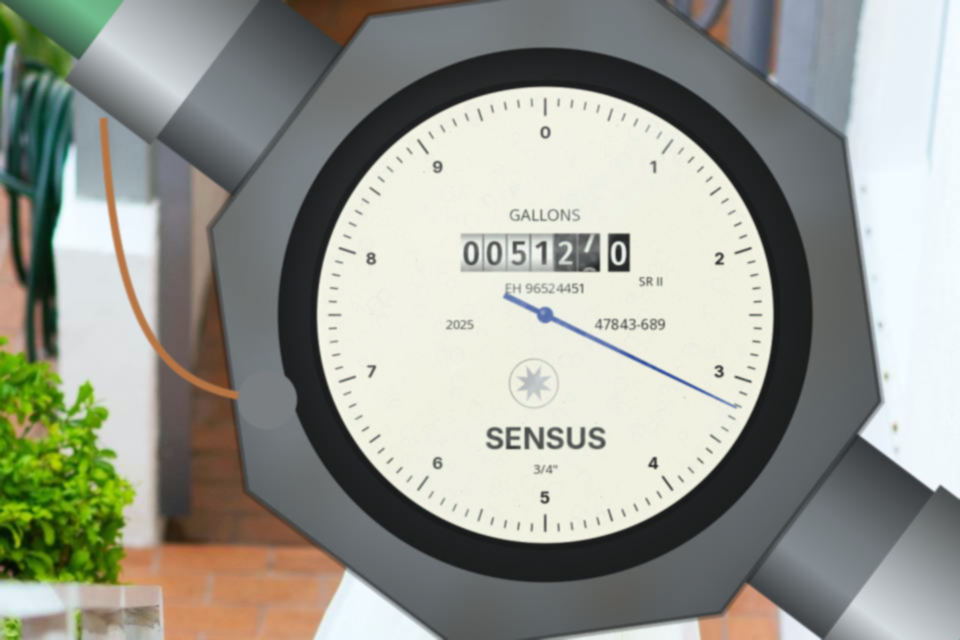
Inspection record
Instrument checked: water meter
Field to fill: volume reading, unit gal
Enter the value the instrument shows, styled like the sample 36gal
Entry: 51273.2gal
